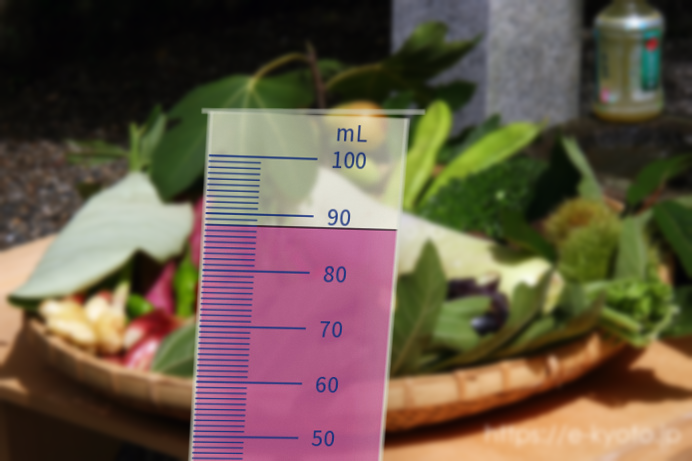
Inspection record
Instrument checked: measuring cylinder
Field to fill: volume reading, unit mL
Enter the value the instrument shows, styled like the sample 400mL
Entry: 88mL
